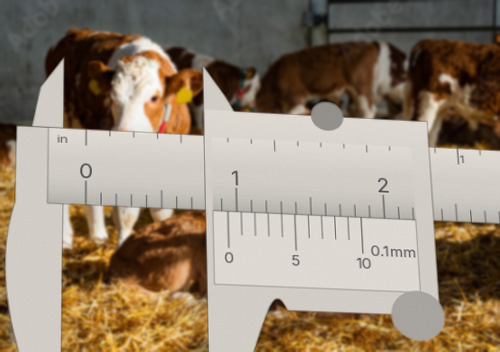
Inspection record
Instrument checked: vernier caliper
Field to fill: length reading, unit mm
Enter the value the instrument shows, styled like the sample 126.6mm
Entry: 9.4mm
